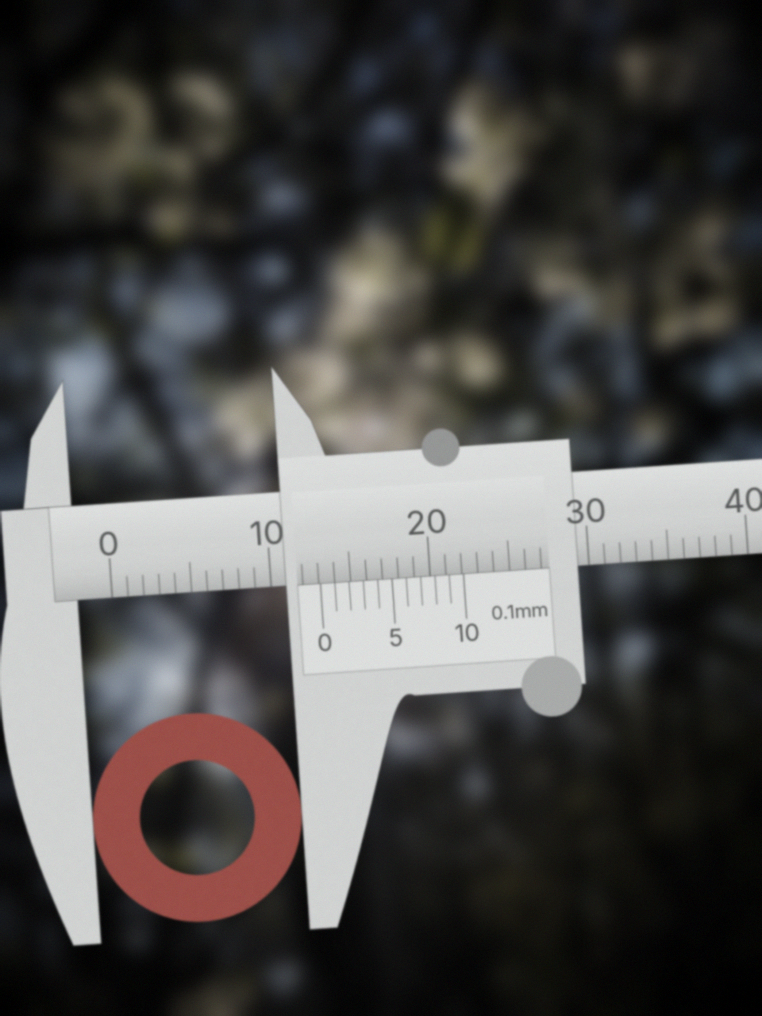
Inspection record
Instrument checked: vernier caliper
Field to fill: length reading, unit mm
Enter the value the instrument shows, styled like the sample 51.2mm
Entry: 13.1mm
